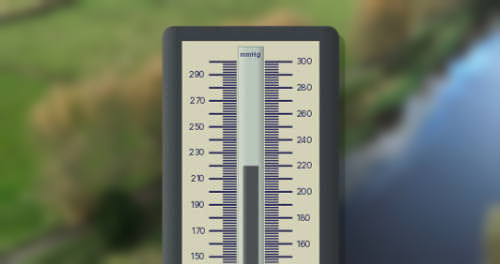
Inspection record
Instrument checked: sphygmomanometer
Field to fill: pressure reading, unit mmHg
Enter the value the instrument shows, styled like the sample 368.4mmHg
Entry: 220mmHg
